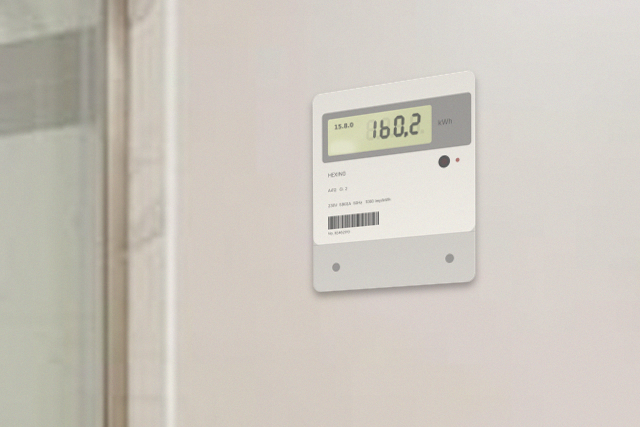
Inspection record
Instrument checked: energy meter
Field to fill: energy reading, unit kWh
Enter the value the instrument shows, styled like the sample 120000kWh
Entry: 160.2kWh
